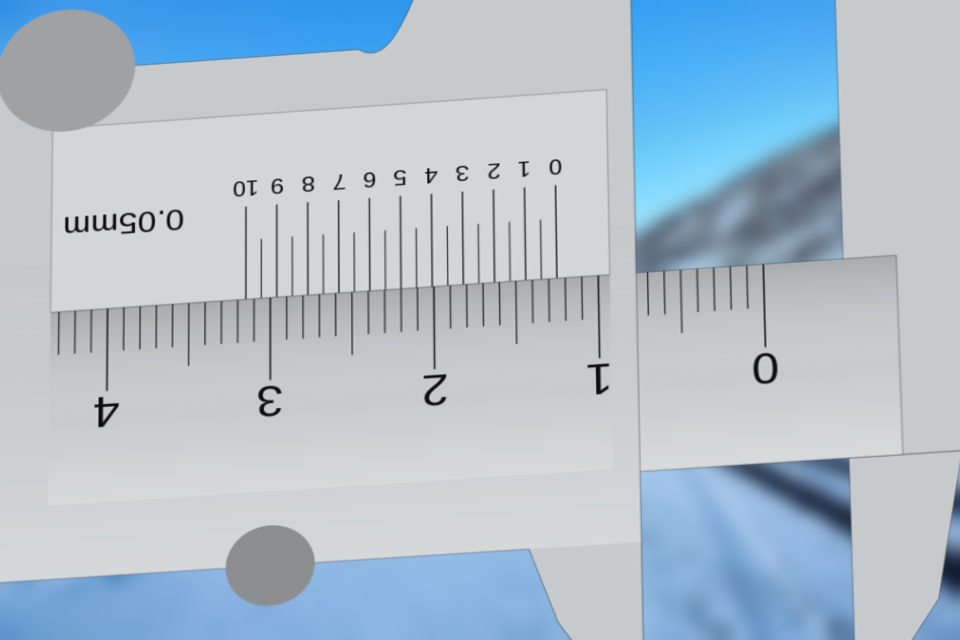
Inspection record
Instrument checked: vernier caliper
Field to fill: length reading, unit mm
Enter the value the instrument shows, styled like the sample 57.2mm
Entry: 12.5mm
